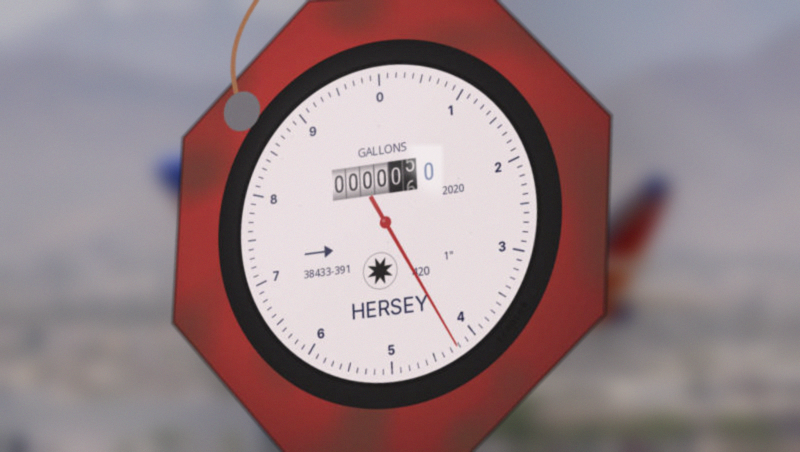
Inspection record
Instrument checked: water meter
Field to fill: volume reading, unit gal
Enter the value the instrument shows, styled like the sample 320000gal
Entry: 54.2gal
